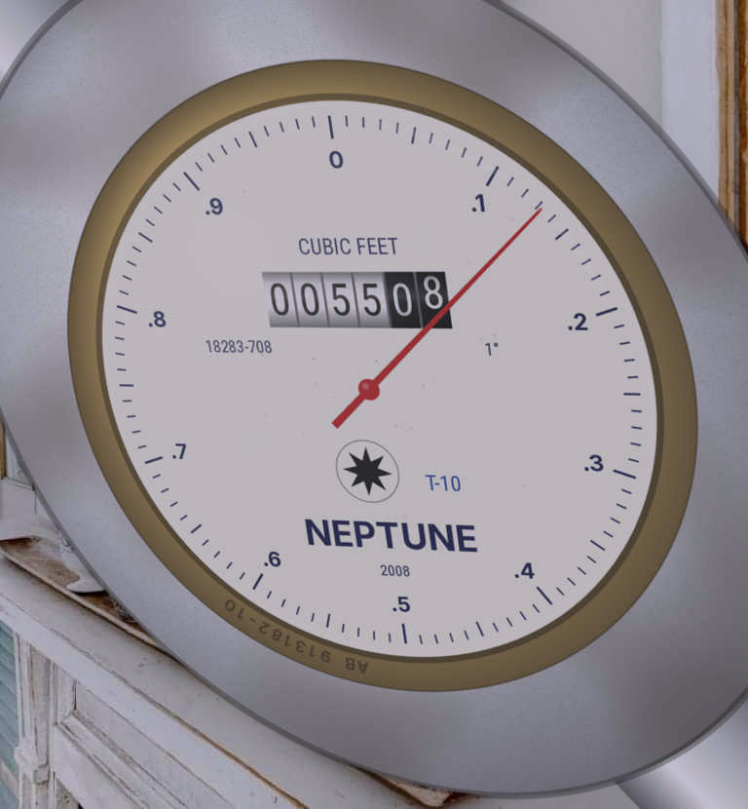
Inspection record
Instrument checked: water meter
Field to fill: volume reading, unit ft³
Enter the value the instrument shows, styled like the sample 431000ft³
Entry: 5508.13ft³
